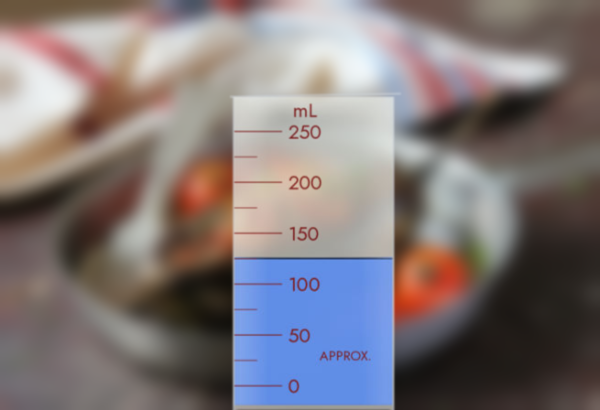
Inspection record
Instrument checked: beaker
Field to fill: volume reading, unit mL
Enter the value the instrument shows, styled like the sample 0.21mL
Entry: 125mL
